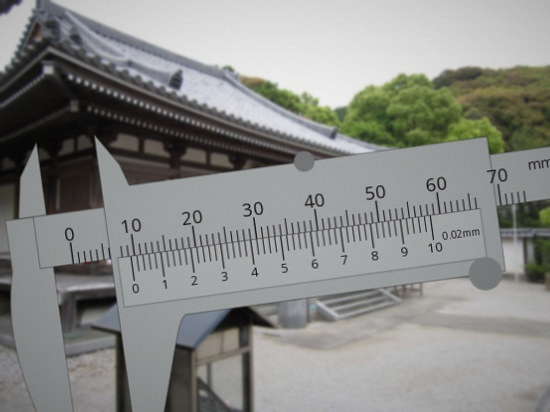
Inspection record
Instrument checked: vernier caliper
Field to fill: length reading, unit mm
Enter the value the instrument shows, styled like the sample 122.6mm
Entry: 9.4mm
